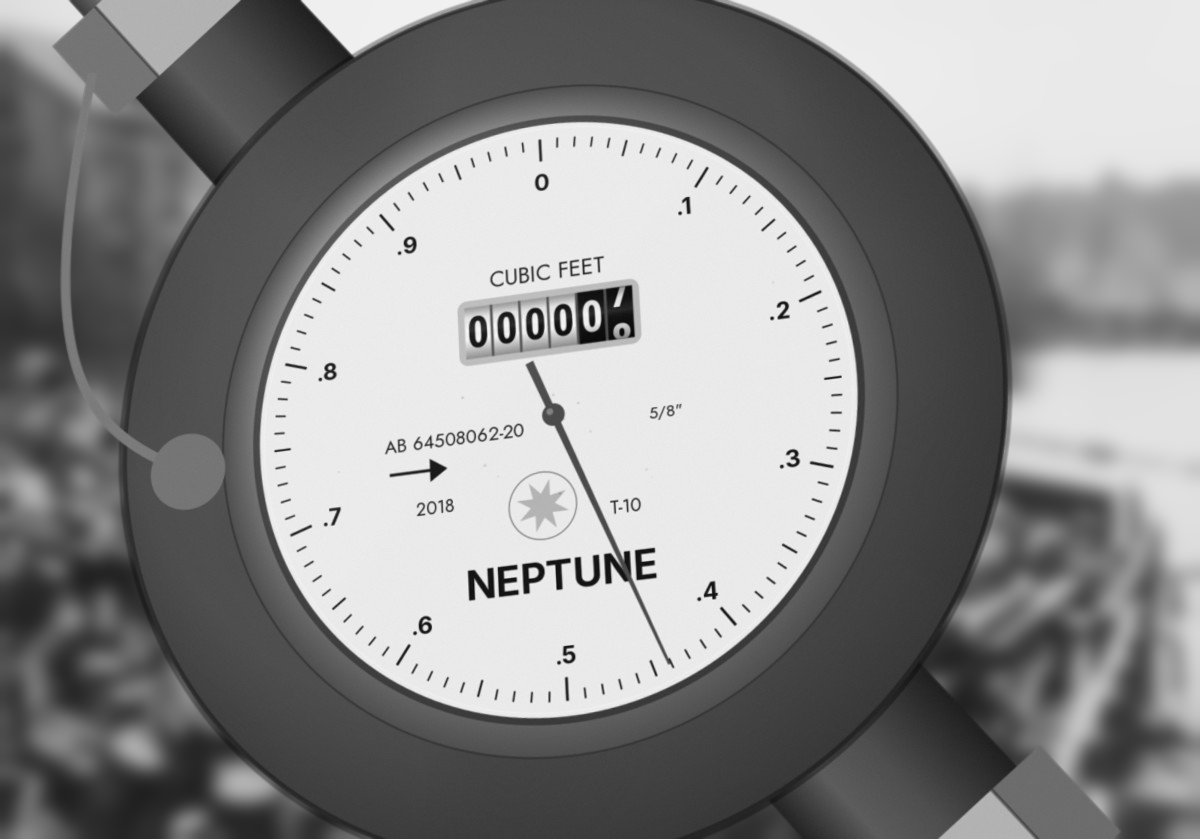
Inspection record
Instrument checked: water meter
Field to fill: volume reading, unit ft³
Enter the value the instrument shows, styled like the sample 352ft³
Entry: 7.44ft³
